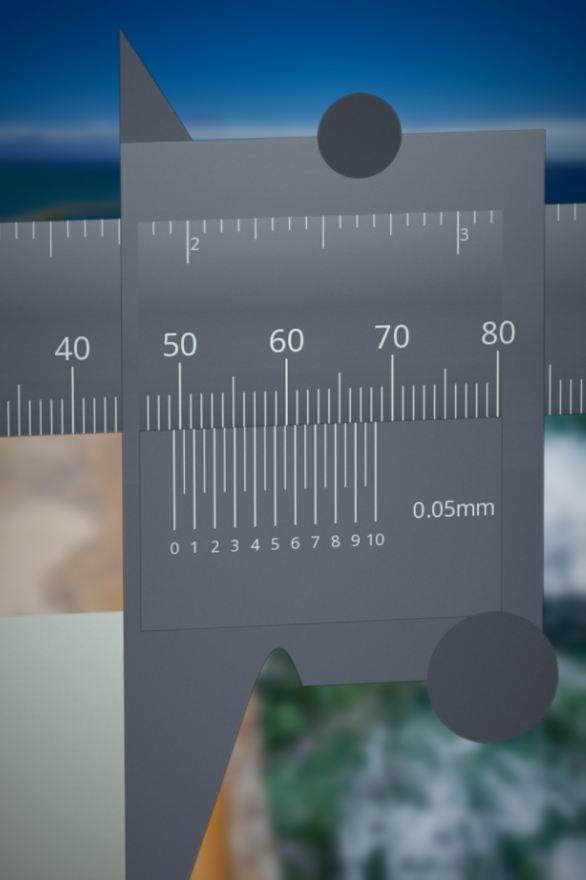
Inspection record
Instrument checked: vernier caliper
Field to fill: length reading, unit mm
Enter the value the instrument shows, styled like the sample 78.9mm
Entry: 49.4mm
